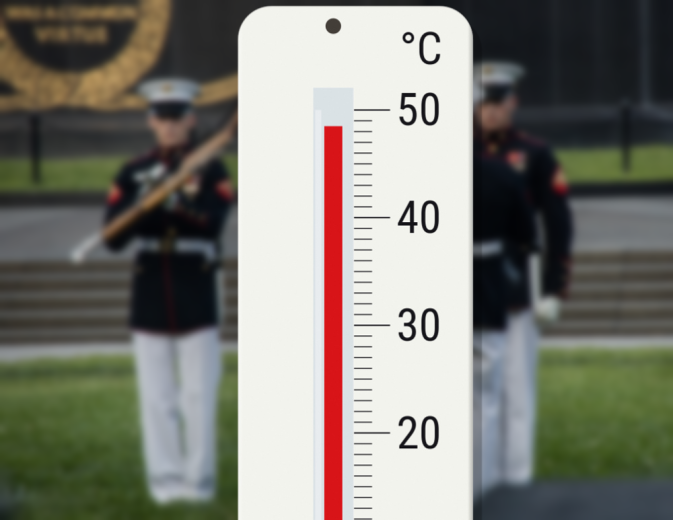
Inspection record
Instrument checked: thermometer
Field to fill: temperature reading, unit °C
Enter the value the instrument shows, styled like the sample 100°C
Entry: 48.5°C
